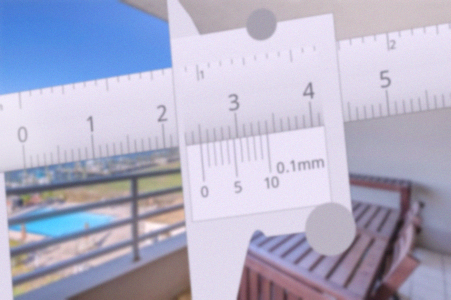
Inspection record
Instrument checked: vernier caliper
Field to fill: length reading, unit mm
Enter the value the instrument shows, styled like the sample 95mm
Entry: 25.0mm
